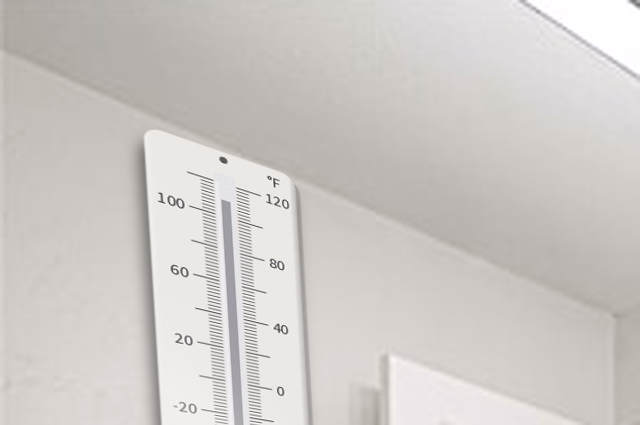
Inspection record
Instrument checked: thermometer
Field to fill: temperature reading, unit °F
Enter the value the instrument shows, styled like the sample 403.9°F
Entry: 110°F
